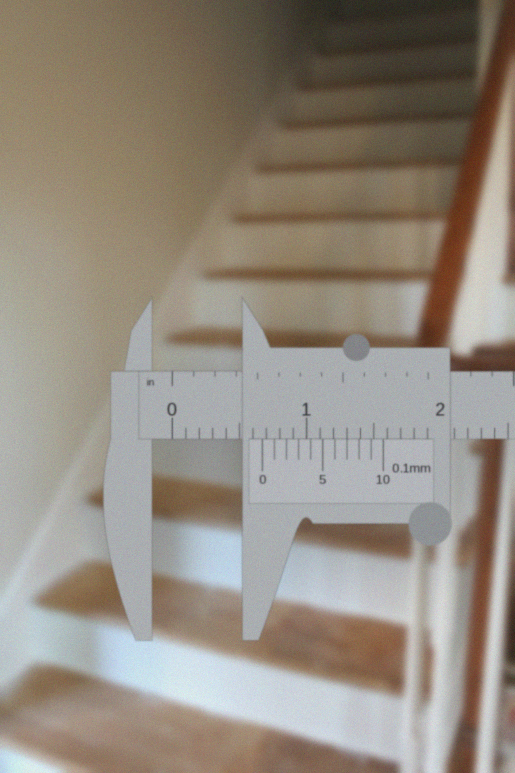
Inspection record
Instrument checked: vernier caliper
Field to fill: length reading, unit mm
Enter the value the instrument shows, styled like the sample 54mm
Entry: 6.7mm
